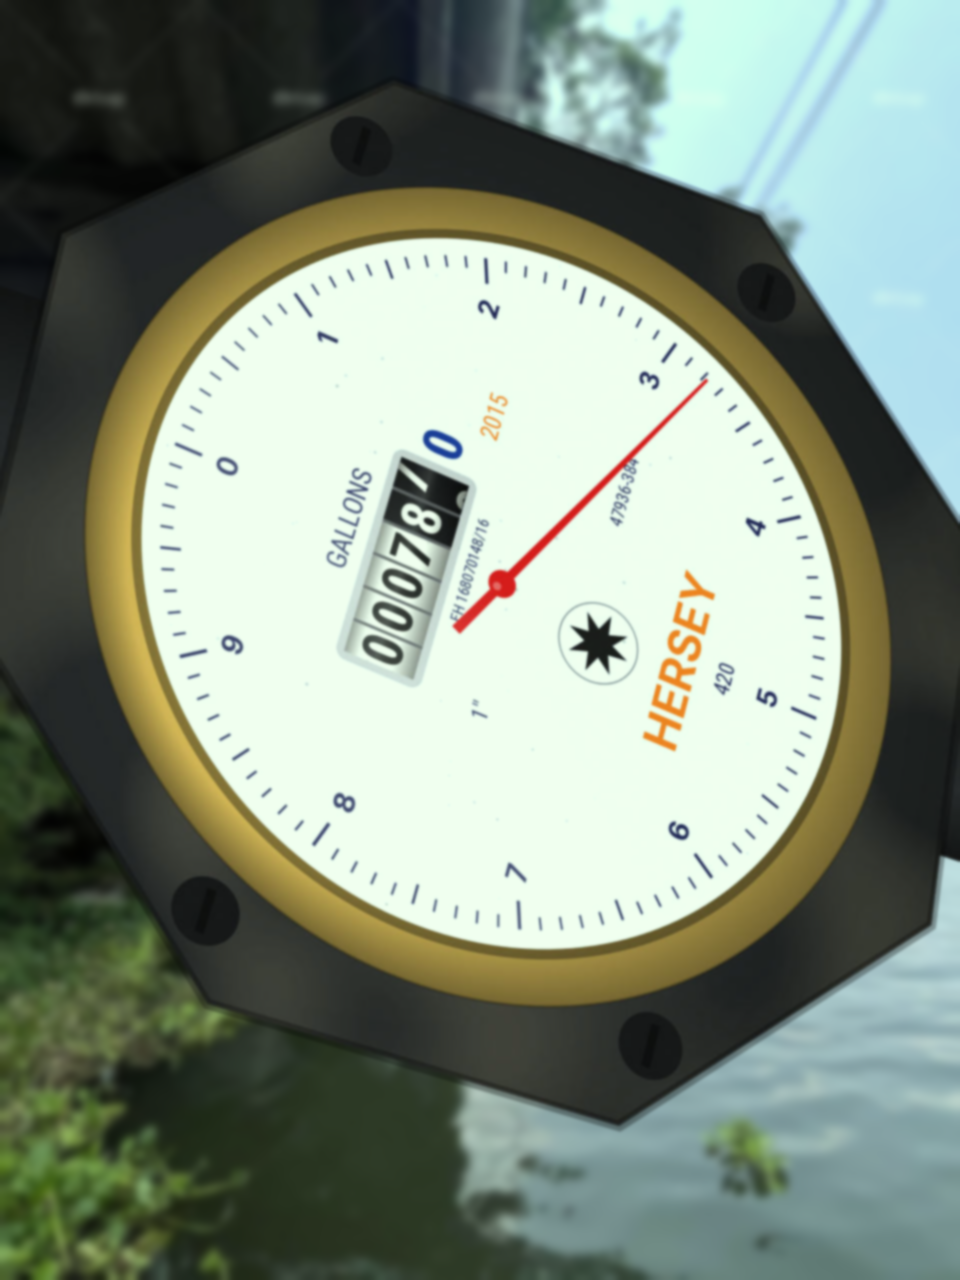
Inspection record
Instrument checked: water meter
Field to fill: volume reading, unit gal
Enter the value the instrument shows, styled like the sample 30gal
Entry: 7873.2gal
